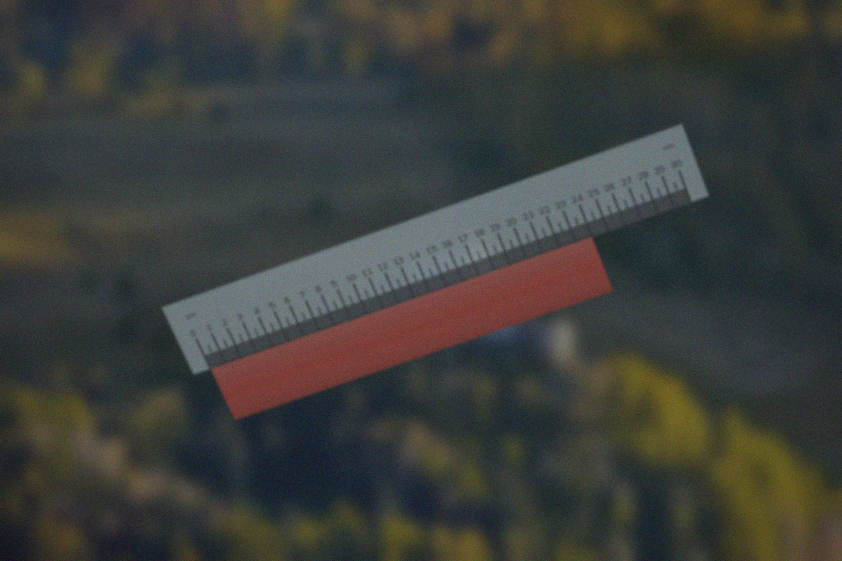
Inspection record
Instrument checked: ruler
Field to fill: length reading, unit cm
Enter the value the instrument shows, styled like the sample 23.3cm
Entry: 24cm
